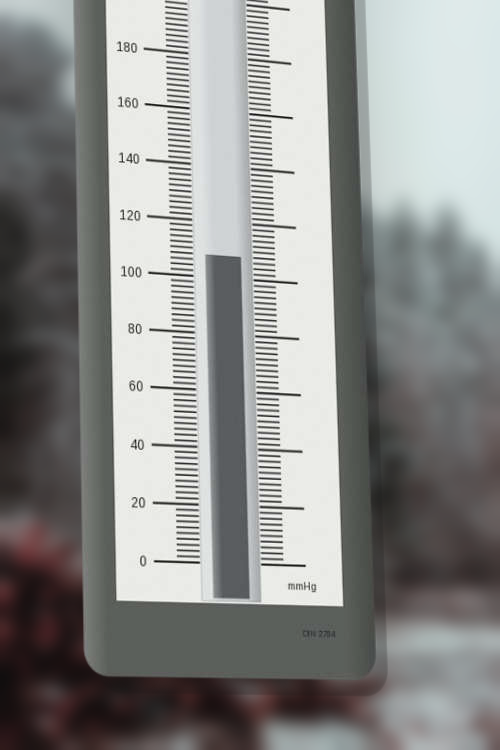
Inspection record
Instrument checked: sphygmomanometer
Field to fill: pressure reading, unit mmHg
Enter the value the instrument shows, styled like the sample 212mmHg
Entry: 108mmHg
